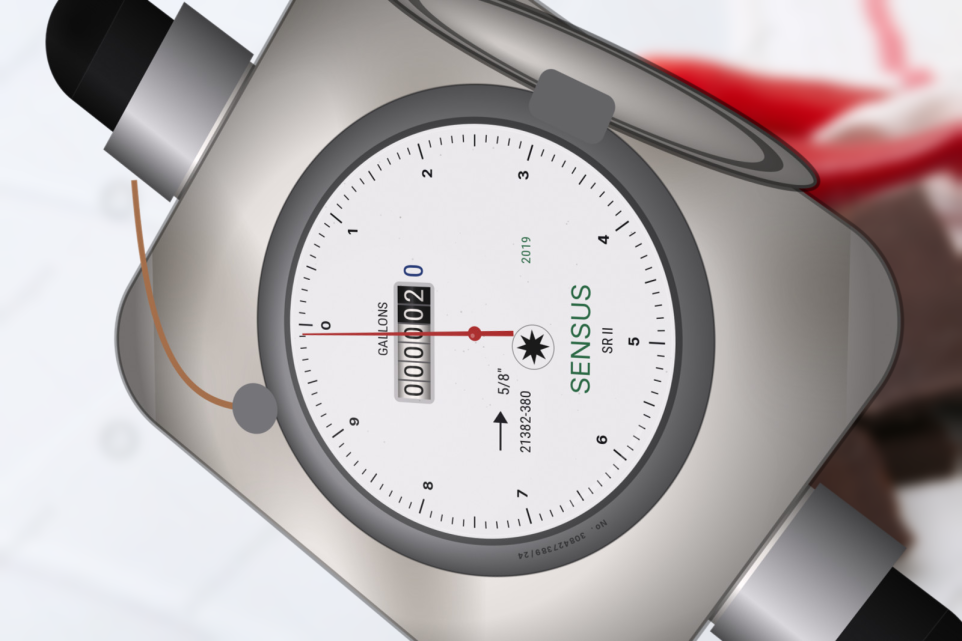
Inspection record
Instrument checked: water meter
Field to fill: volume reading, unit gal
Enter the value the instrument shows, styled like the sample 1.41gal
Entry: 19.9gal
